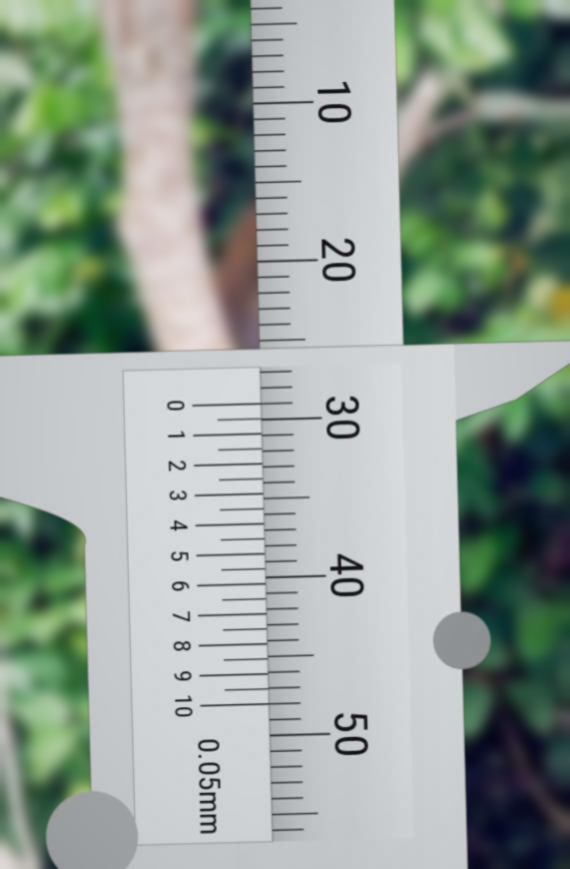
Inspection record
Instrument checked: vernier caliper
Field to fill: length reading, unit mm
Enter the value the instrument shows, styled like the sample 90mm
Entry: 29.0mm
